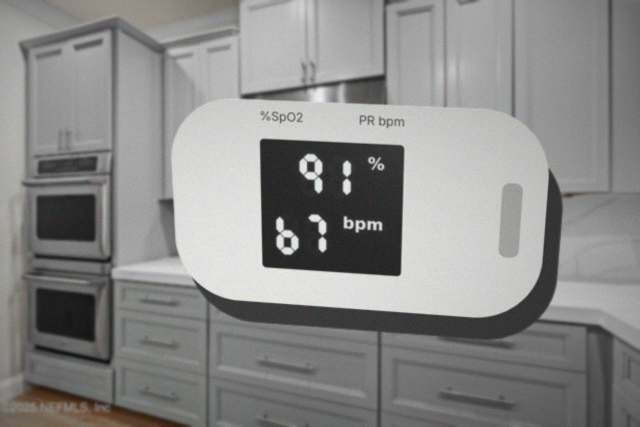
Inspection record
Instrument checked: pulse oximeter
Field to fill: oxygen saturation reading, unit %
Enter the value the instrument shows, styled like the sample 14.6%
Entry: 91%
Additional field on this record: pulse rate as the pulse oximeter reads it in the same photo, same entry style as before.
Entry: 67bpm
